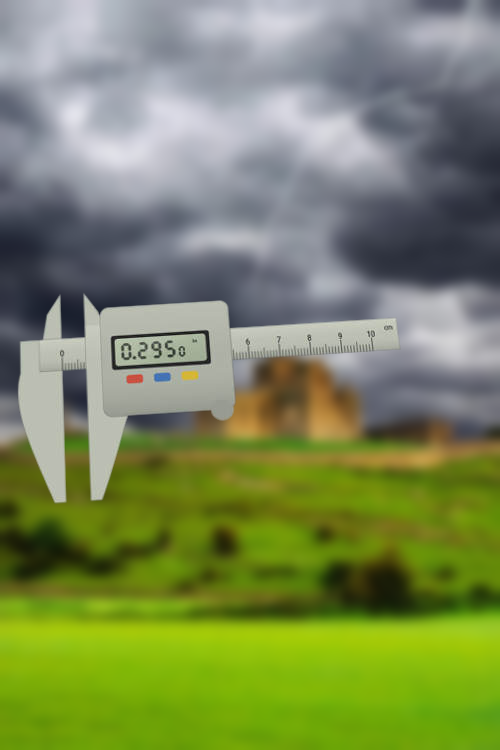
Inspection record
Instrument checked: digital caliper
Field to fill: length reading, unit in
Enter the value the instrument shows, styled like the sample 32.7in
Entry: 0.2950in
